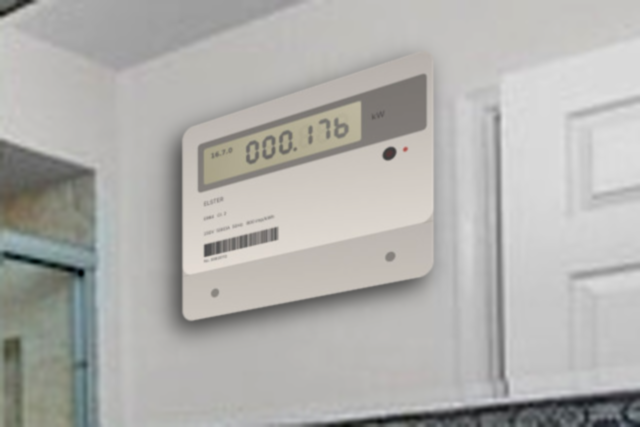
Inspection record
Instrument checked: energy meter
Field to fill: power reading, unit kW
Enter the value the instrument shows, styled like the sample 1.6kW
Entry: 0.176kW
